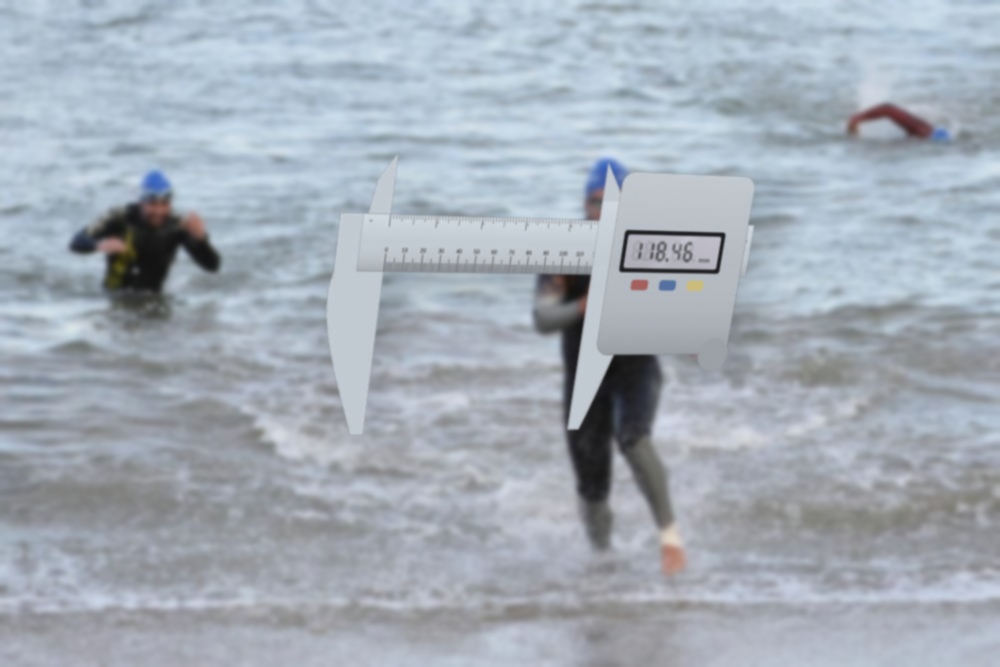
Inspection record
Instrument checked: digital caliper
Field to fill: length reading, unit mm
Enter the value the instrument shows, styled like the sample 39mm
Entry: 118.46mm
